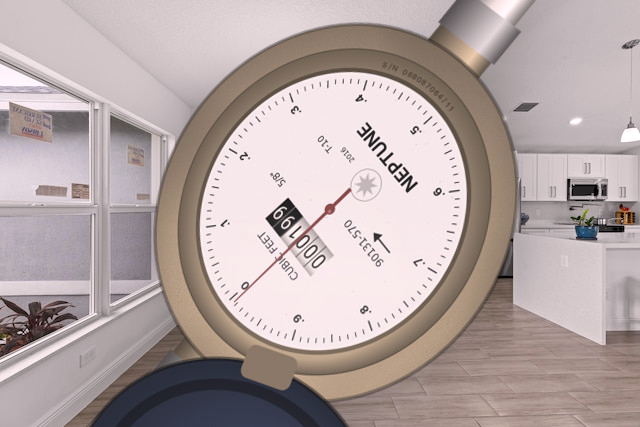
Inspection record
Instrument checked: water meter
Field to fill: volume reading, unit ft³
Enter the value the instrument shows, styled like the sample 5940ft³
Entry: 198.99ft³
